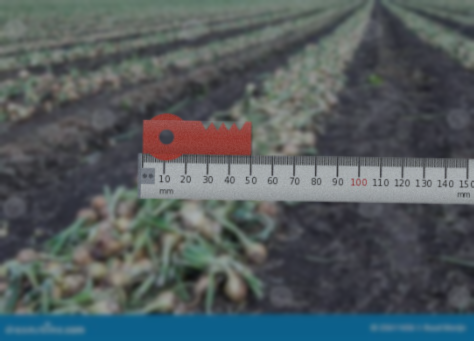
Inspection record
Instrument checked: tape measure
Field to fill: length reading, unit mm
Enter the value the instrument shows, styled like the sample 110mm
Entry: 50mm
